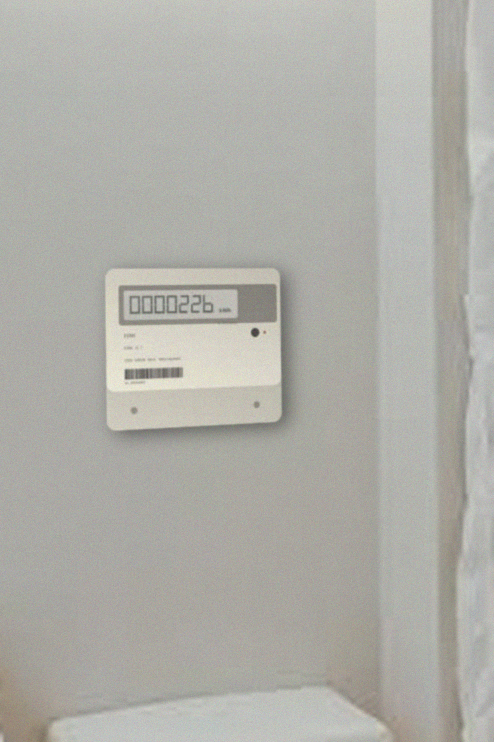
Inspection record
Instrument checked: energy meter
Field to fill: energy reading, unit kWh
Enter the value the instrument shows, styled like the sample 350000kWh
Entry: 226kWh
